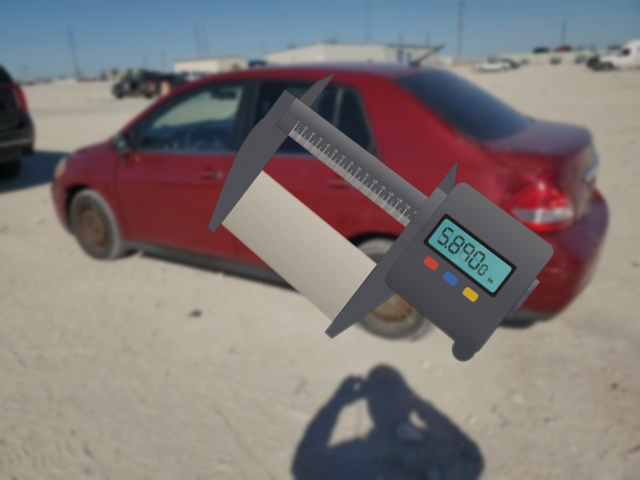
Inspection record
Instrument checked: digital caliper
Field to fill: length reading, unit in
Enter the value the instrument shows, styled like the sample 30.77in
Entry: 5.8900in
